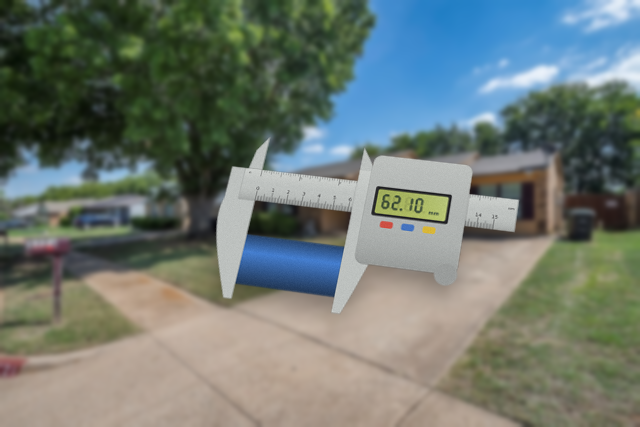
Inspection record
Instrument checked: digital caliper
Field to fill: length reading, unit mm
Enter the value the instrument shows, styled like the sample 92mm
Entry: 62.10mm
